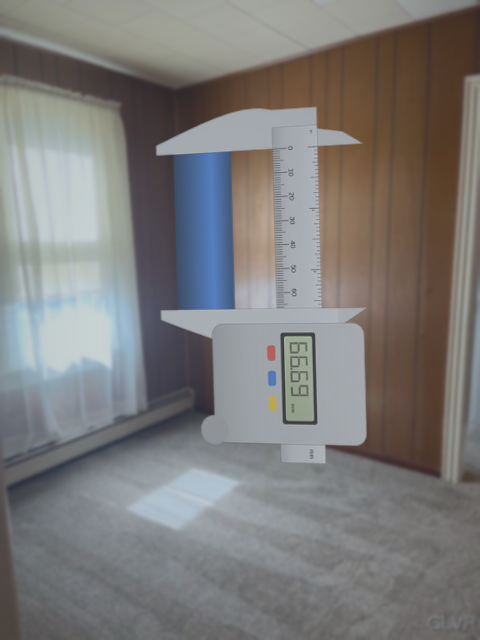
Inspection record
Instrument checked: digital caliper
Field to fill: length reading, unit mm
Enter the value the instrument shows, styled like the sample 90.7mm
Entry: 66.69mm
